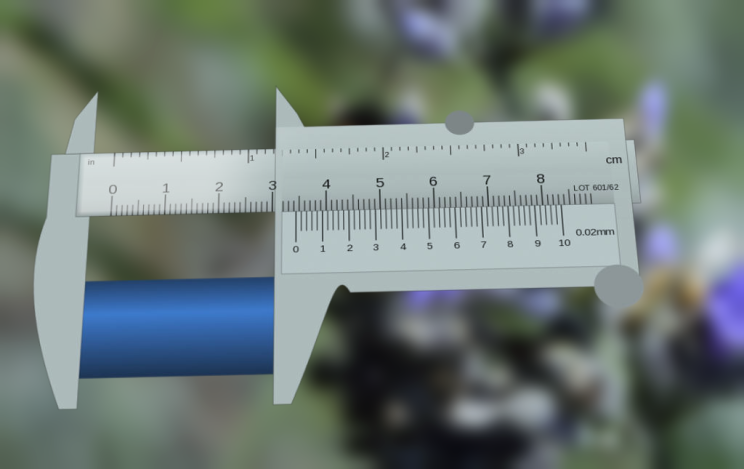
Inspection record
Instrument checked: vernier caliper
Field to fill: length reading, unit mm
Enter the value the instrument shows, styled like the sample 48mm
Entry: 34.4mm
